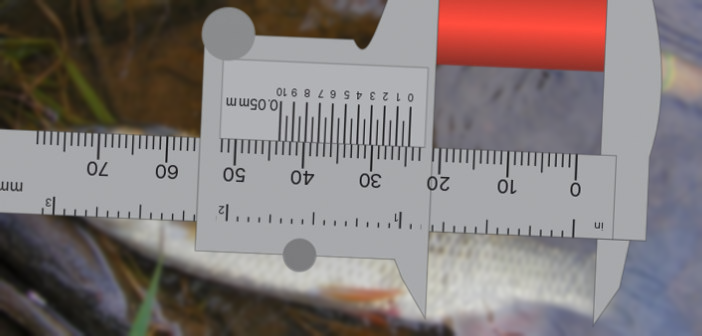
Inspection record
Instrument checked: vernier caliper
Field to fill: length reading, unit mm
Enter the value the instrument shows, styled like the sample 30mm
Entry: 24.6mm
